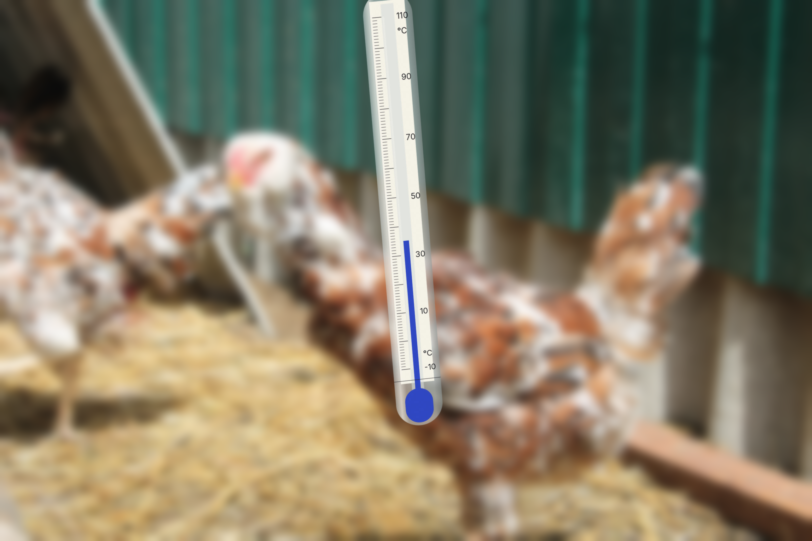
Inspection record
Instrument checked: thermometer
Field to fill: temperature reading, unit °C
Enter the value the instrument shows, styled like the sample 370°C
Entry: 35°C
